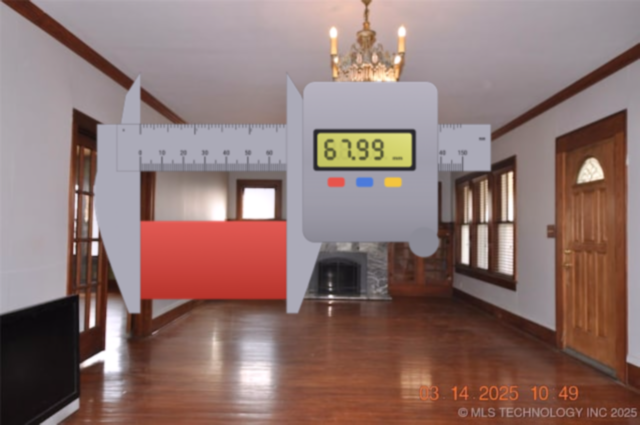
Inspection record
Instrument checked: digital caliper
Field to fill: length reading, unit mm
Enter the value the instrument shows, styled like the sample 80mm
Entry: 67.99mm
